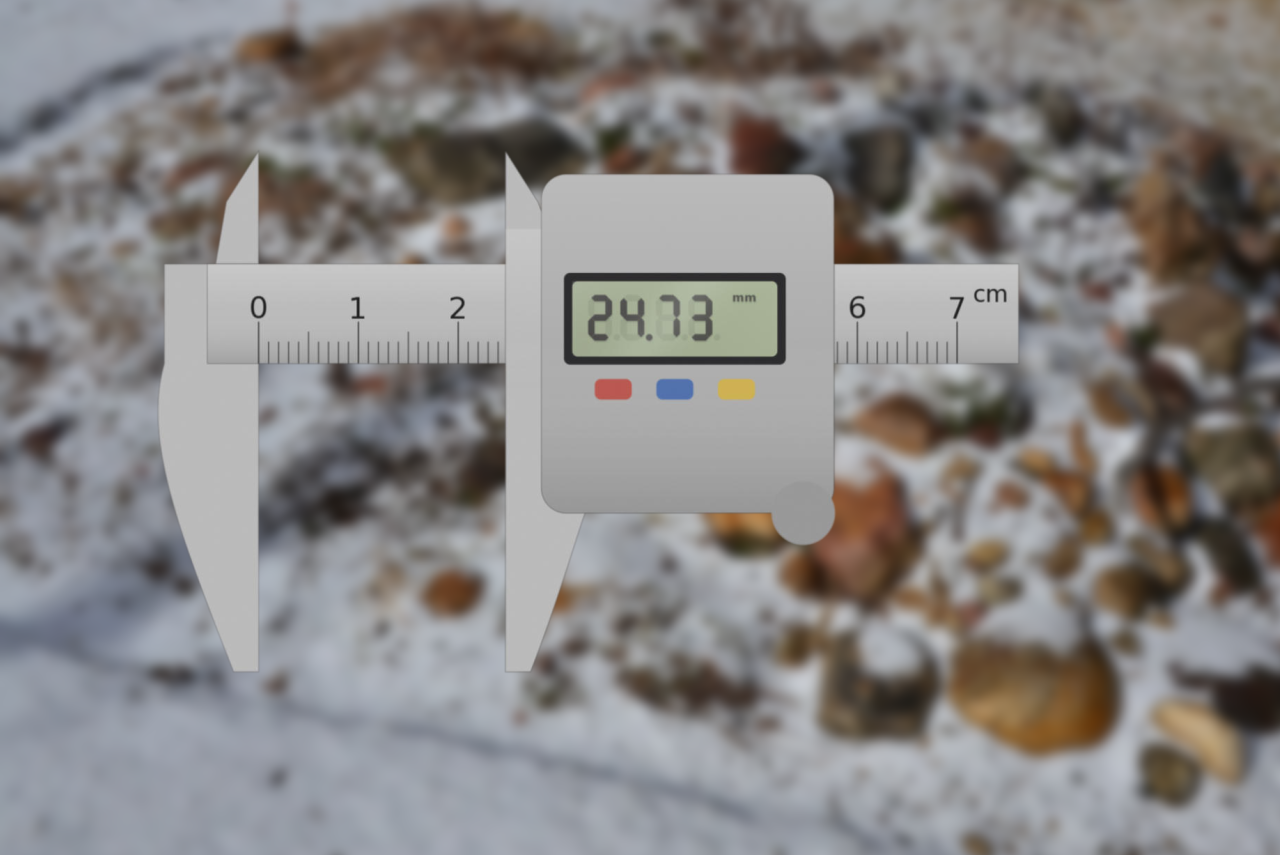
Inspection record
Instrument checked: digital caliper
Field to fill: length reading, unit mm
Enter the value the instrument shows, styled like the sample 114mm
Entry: 24.73mm
